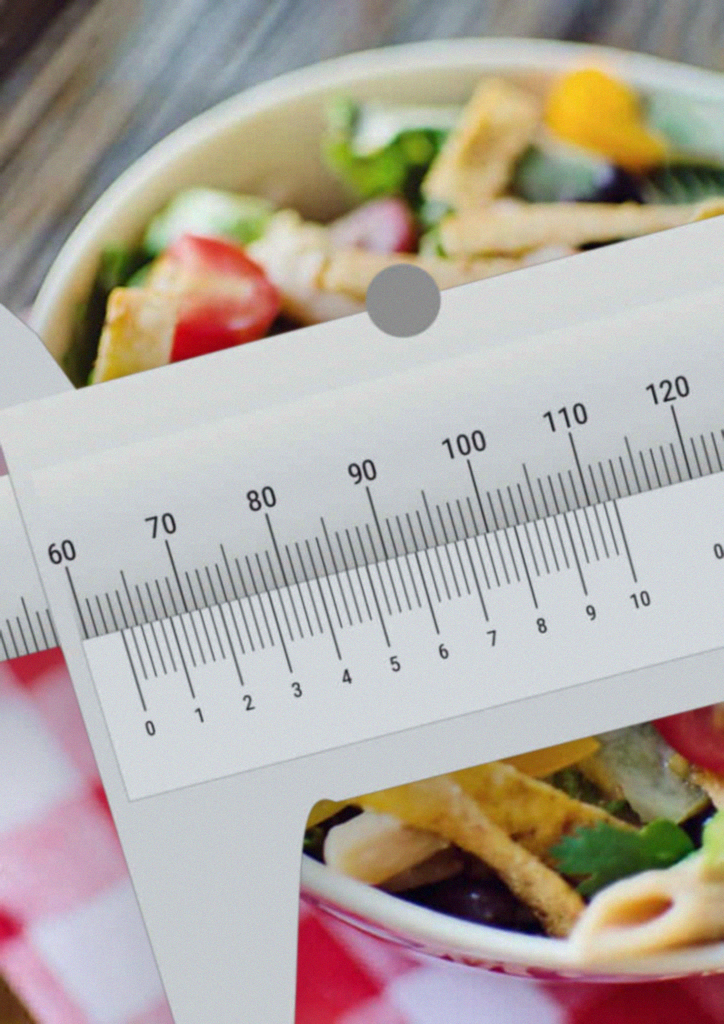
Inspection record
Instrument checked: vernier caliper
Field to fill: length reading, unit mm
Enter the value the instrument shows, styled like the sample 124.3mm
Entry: 63.4mm
